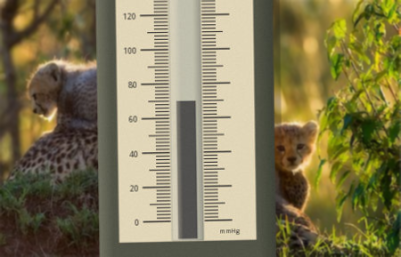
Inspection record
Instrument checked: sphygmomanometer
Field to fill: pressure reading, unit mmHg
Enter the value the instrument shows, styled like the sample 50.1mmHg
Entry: 70mmHg
